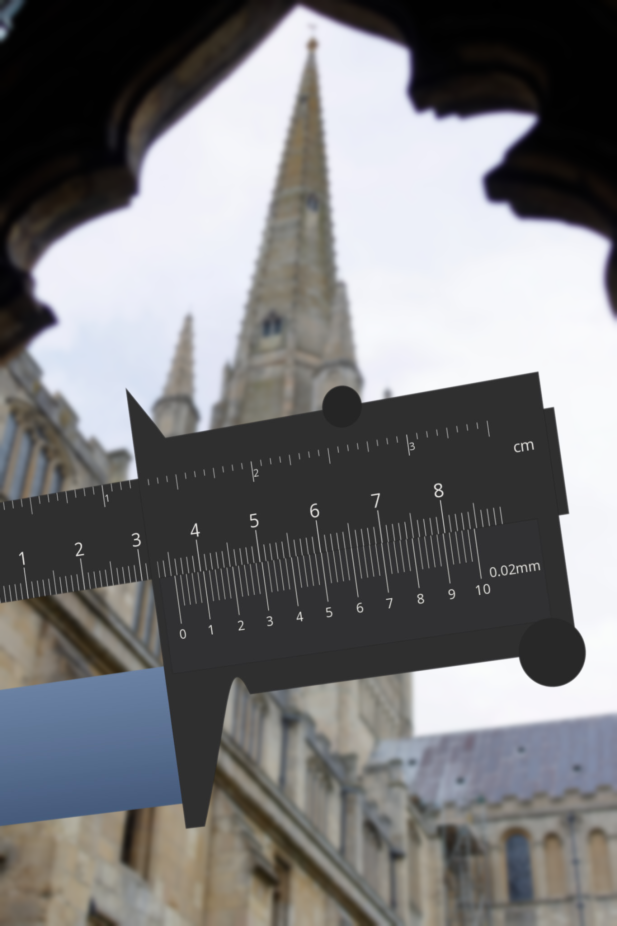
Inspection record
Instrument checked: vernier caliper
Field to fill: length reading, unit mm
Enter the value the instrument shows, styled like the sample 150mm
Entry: 35.6mm
